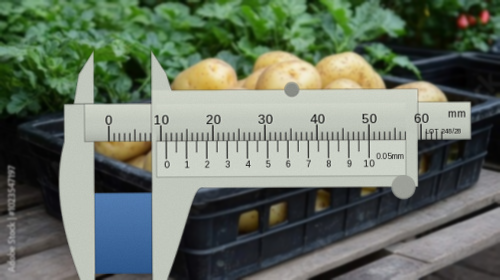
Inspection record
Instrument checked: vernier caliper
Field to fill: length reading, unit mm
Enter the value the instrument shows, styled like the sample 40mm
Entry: 11.0mm
